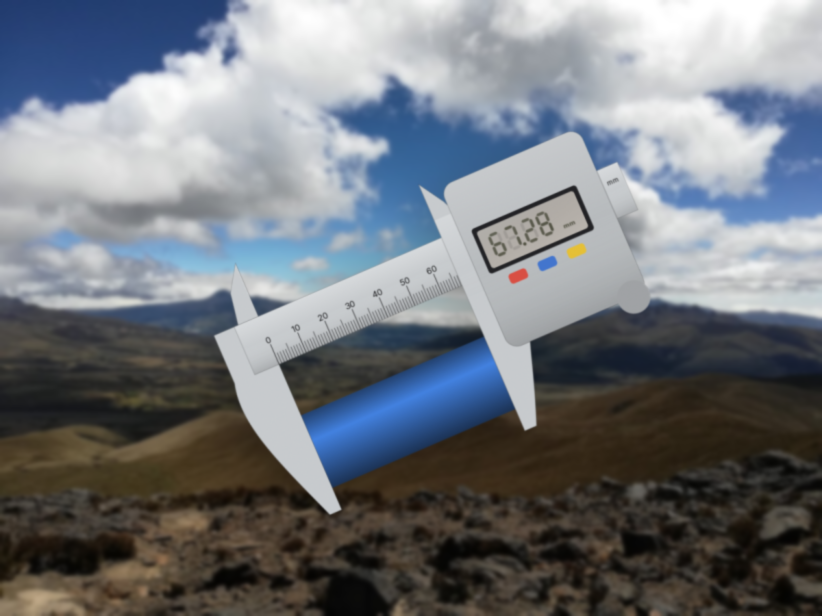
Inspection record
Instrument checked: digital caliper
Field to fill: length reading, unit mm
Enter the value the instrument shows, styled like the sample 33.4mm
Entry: 67.28mm
